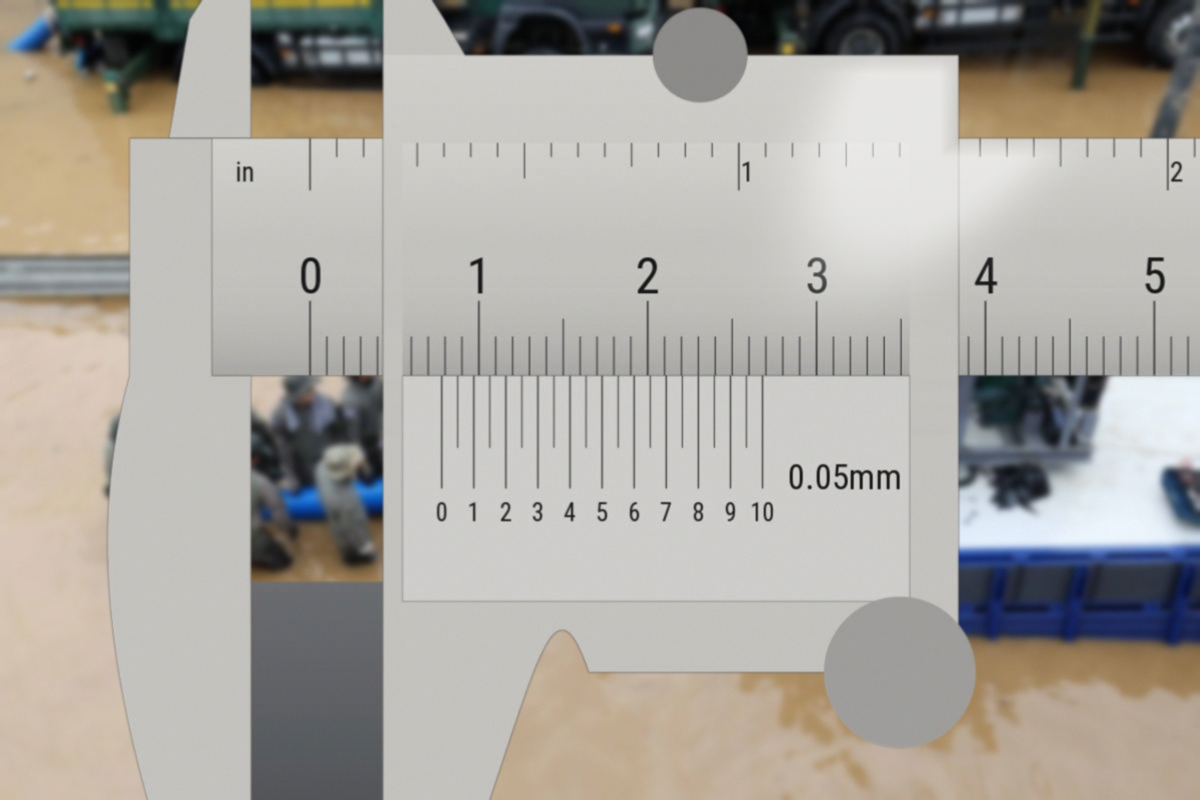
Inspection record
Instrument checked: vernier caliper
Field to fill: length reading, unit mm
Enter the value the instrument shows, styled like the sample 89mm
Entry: 7.8mm
